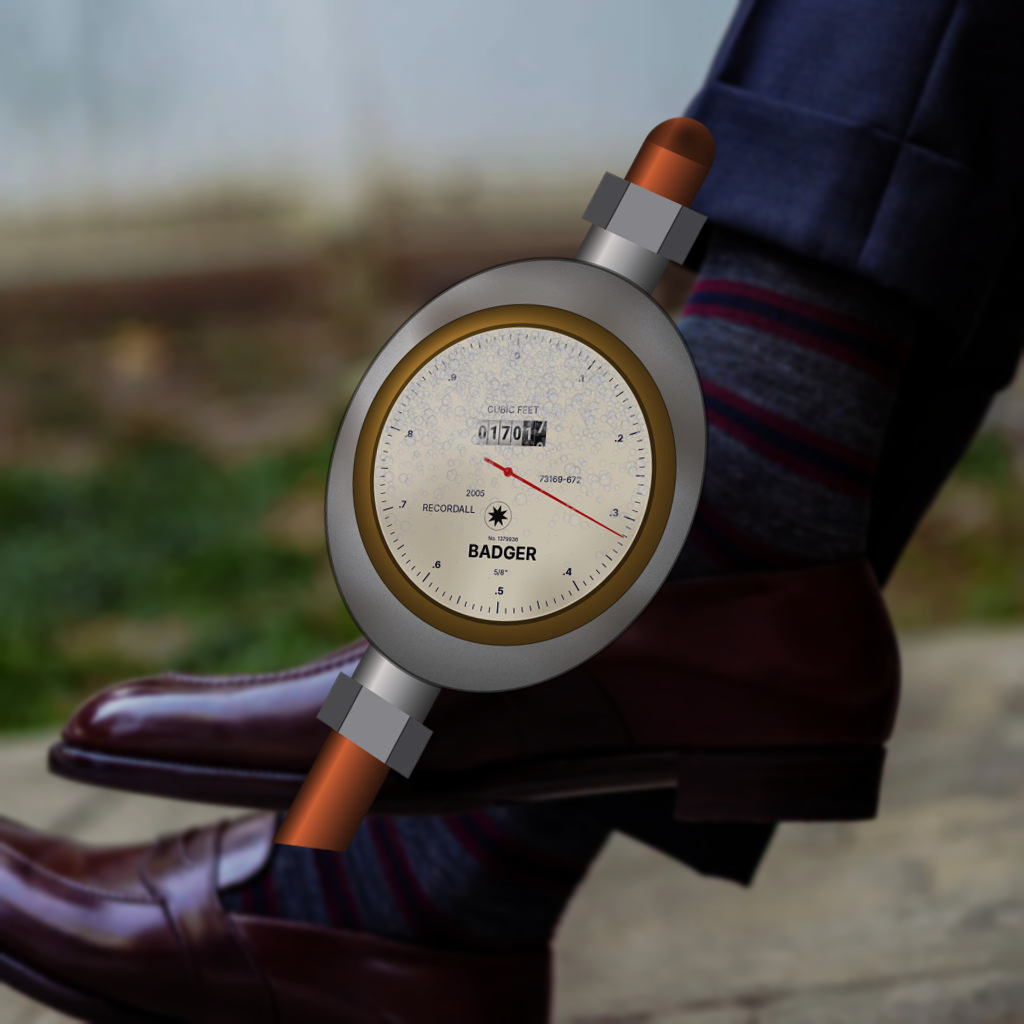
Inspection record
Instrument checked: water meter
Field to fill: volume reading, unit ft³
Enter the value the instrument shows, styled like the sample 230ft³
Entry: 17017.32ft³
